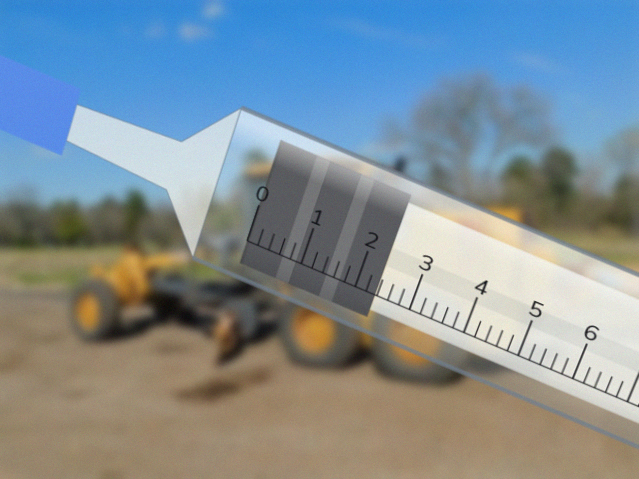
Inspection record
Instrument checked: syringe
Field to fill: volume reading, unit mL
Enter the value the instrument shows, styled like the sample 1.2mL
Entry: 0mL
